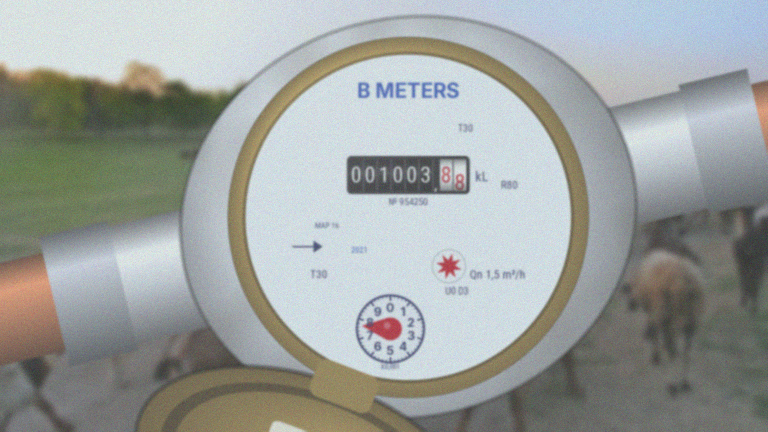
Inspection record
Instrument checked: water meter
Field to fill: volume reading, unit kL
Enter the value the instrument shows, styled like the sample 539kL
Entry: 1003.877kL
